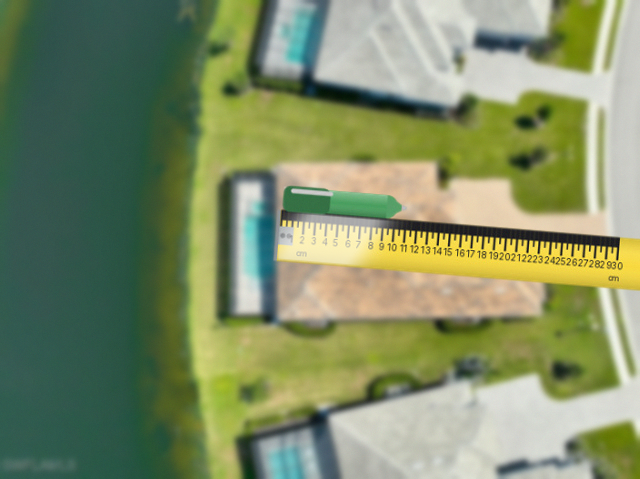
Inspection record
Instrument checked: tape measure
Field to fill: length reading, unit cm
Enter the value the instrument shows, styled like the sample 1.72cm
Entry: 11cm
